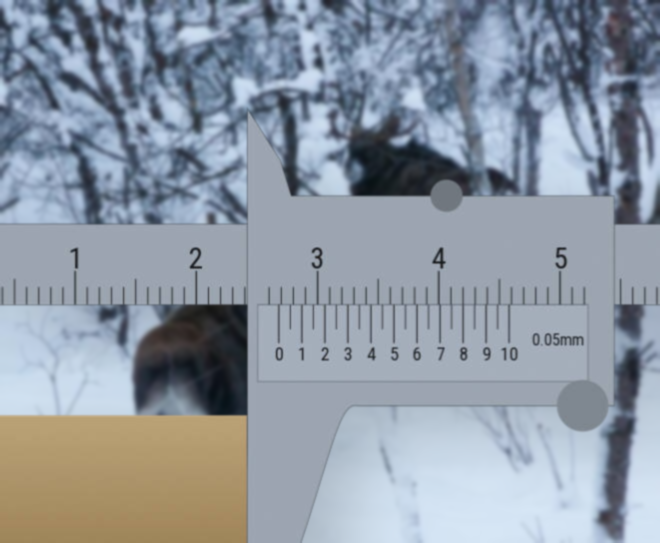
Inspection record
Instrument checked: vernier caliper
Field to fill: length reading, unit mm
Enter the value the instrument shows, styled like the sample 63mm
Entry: 26.8mm
